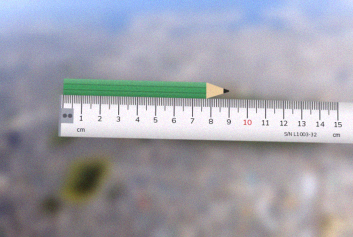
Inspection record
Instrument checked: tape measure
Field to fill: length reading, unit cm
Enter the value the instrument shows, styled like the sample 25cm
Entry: 9cm
